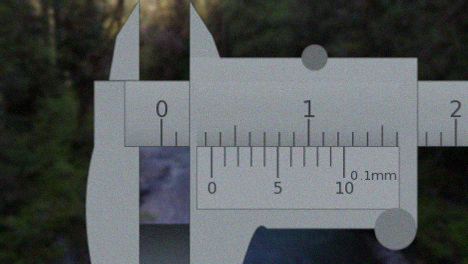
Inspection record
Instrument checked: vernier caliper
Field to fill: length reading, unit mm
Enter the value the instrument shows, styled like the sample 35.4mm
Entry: 3.4mm
